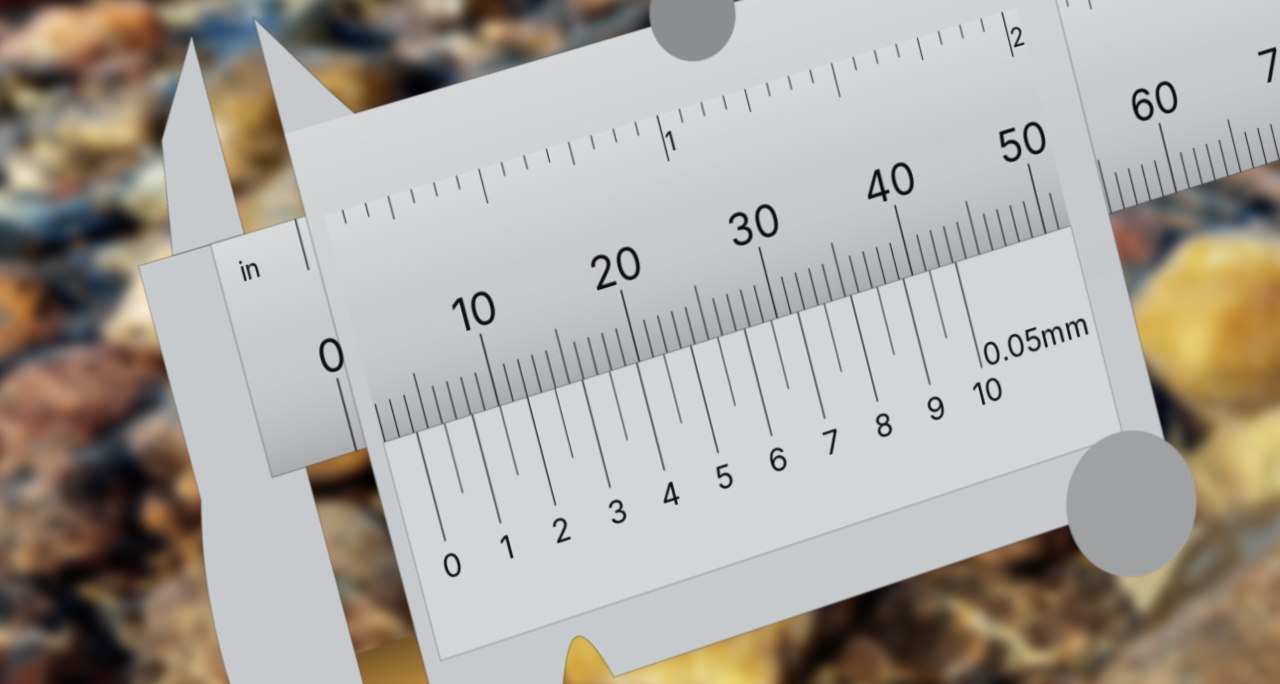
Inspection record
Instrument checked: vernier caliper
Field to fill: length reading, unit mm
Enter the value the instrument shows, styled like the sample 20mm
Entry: 4.2mm
